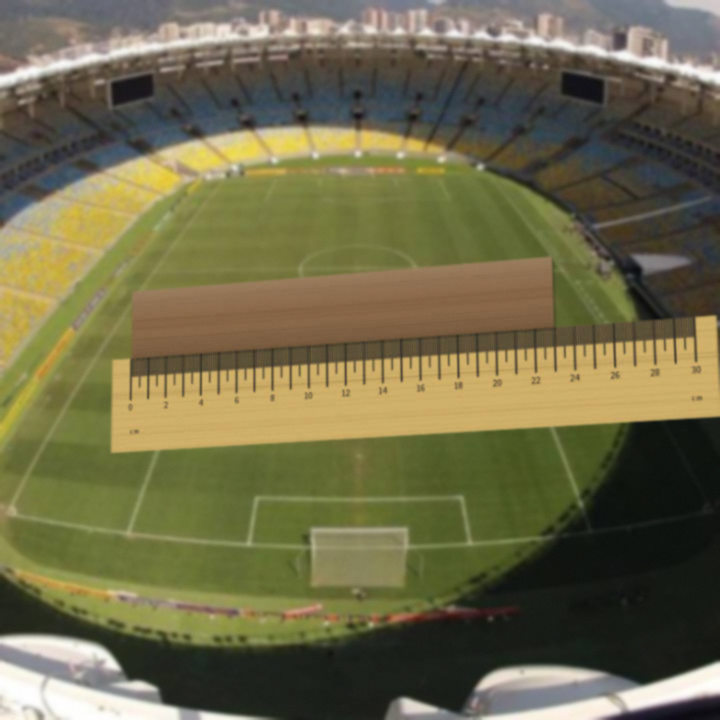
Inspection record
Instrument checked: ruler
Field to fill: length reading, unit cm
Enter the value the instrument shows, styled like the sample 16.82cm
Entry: 23cm
